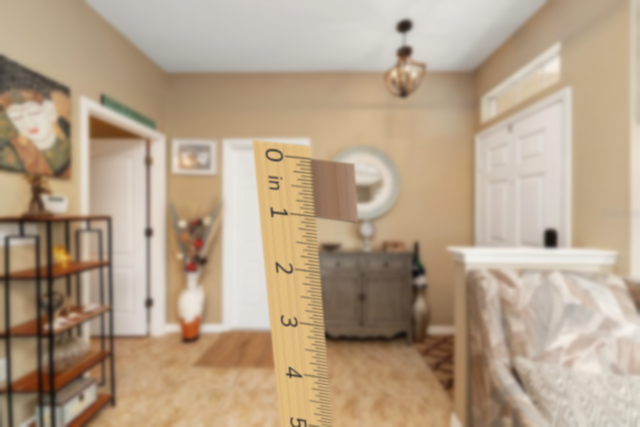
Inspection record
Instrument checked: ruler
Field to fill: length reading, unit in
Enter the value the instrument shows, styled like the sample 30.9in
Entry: 1in
